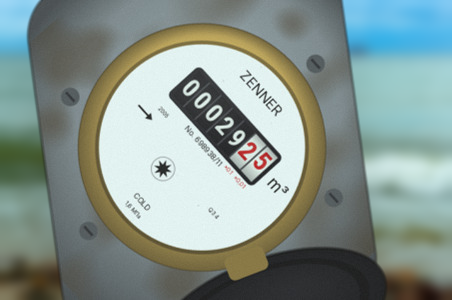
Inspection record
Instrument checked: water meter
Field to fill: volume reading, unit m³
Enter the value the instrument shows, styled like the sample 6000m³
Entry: 29.25m³
